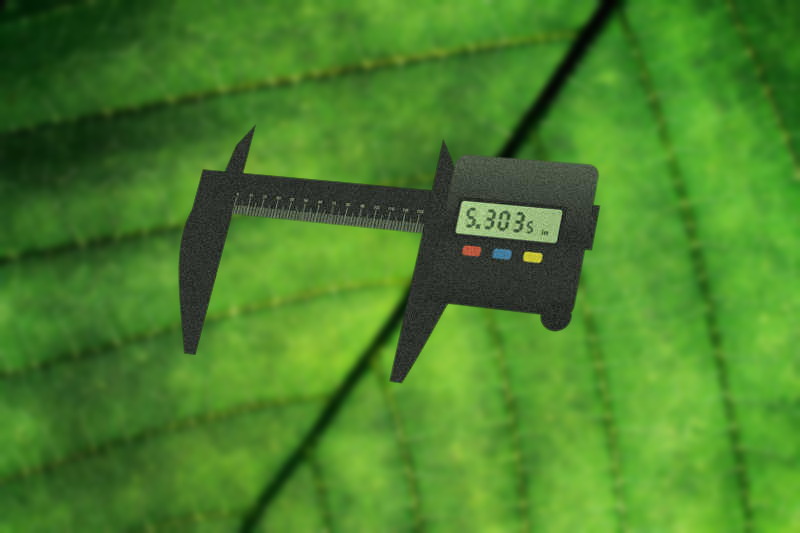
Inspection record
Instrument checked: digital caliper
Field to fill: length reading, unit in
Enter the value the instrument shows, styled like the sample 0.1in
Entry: 5.3035in
